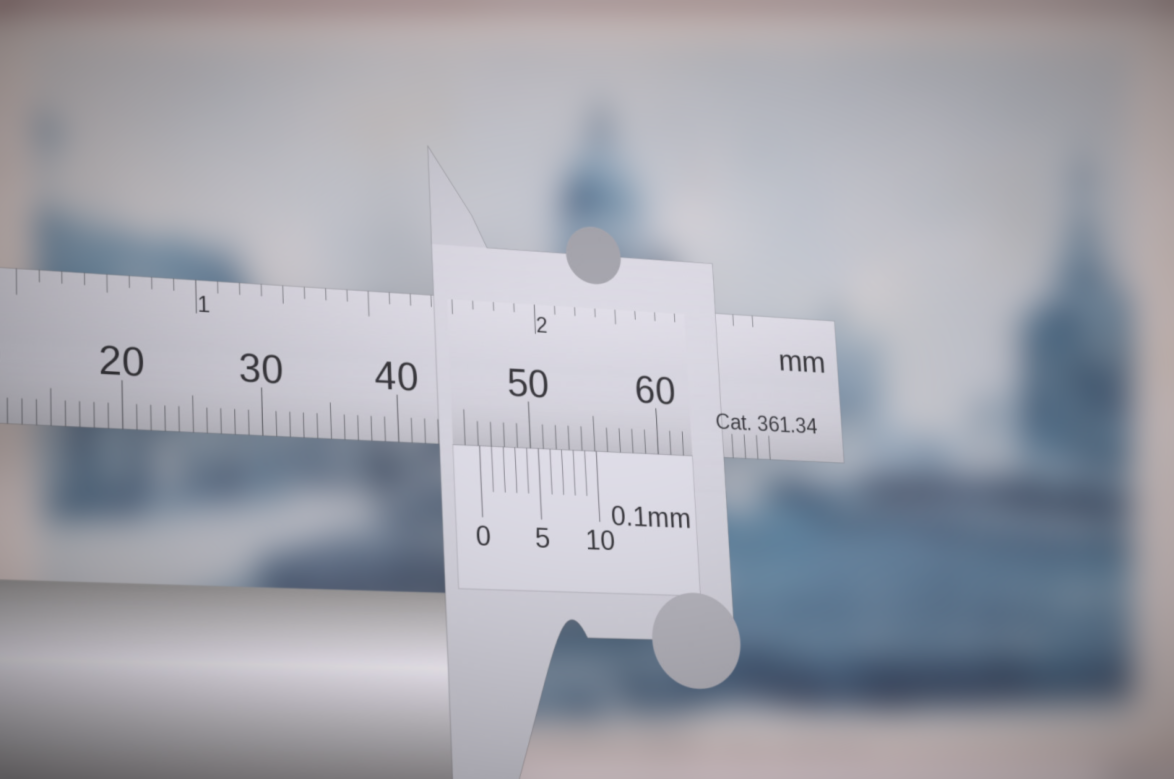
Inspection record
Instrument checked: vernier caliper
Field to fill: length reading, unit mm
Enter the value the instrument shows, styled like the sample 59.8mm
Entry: 46.1mm
